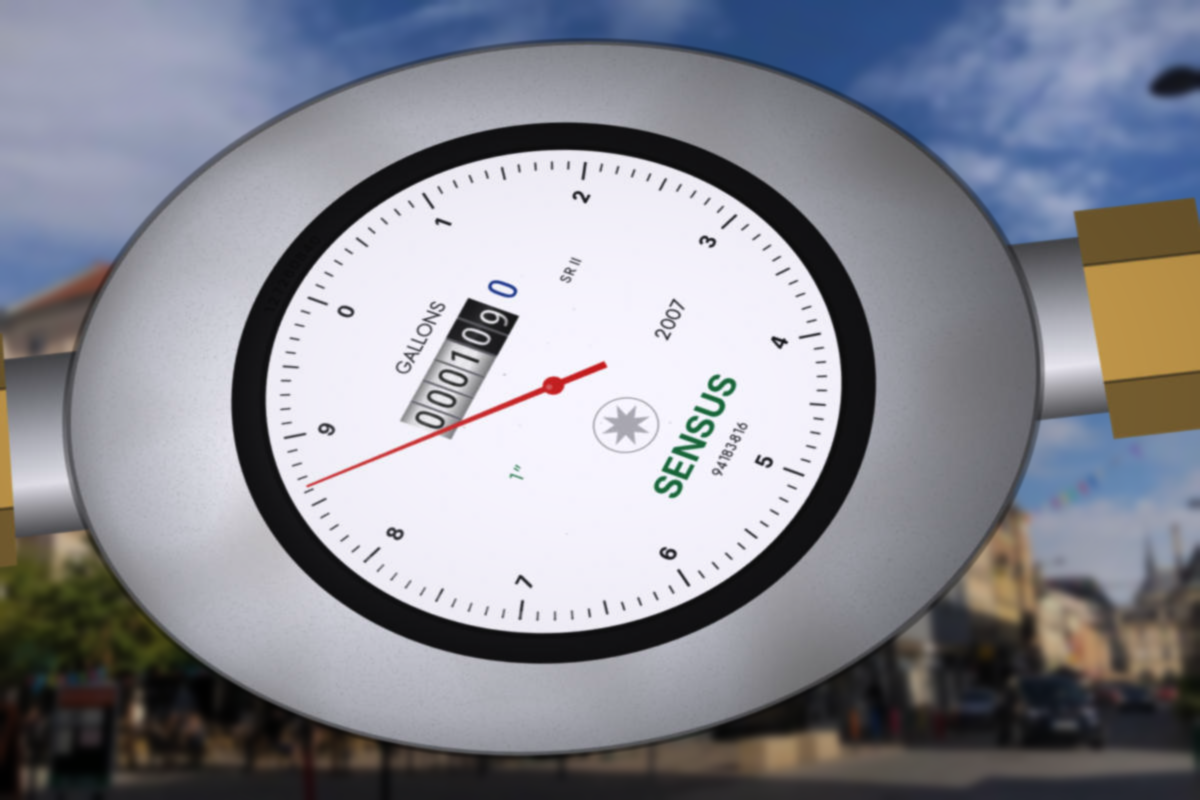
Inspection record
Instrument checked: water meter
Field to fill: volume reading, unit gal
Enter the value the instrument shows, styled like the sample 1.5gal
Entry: 1088.6gal
